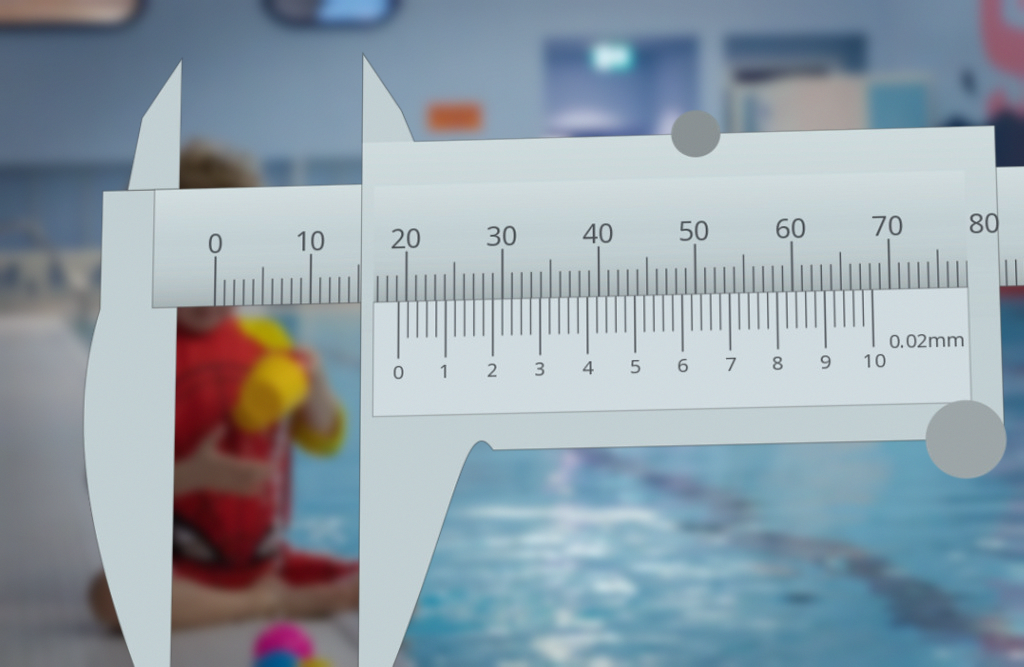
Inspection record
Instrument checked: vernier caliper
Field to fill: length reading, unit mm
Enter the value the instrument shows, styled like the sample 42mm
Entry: 19.2mm
